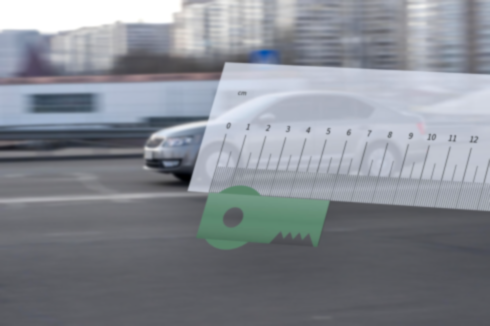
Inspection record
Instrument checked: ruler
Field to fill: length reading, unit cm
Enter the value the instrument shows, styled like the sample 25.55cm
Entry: 6cm
